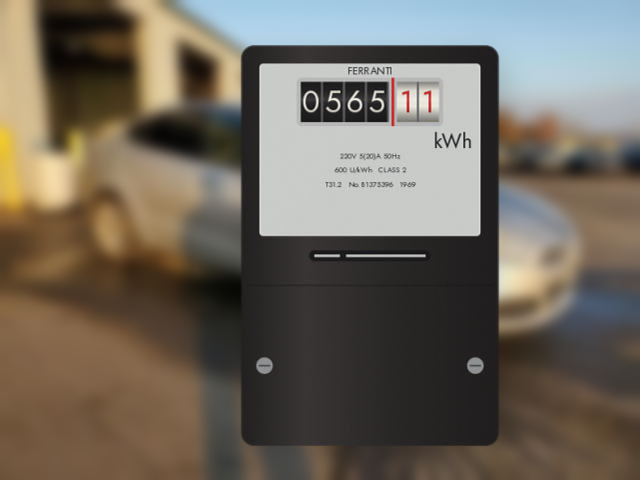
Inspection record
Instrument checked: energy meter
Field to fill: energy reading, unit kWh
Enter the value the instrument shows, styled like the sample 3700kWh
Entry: 565.11kWh
